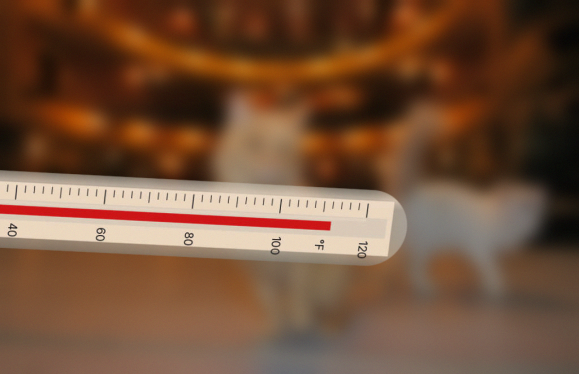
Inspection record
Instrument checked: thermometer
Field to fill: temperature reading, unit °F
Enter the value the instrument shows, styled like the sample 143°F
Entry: 112°F
